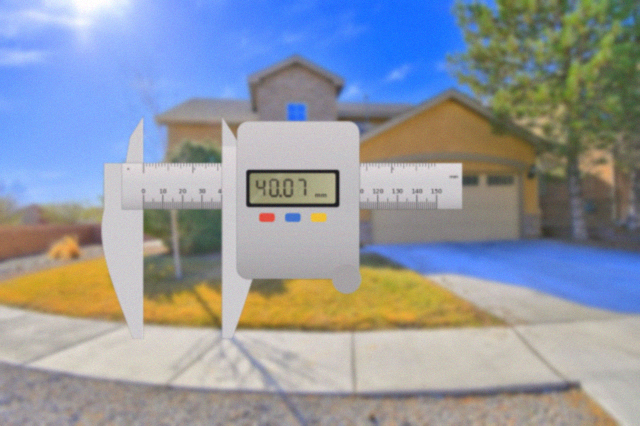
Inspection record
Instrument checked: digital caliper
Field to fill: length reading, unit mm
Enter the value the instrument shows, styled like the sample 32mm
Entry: 40.07mm
